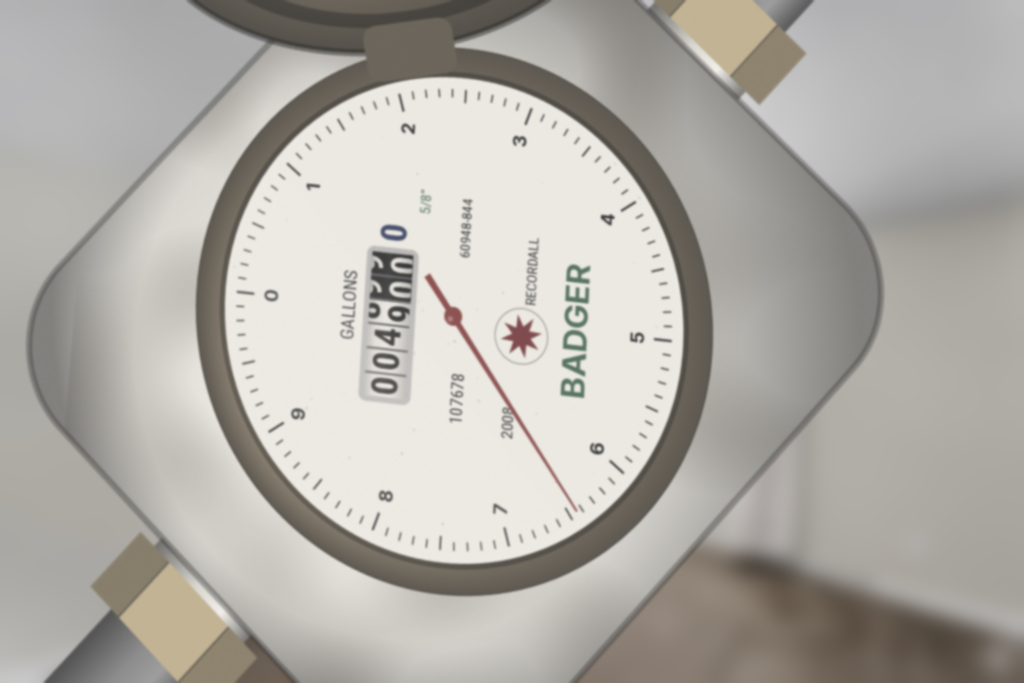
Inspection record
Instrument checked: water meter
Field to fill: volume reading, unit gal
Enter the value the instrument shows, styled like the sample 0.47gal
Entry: 48996.4gal
